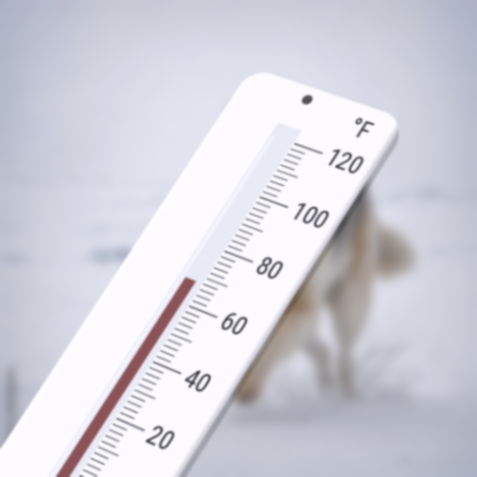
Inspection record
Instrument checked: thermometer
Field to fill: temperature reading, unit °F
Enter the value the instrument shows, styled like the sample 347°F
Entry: 68°F
